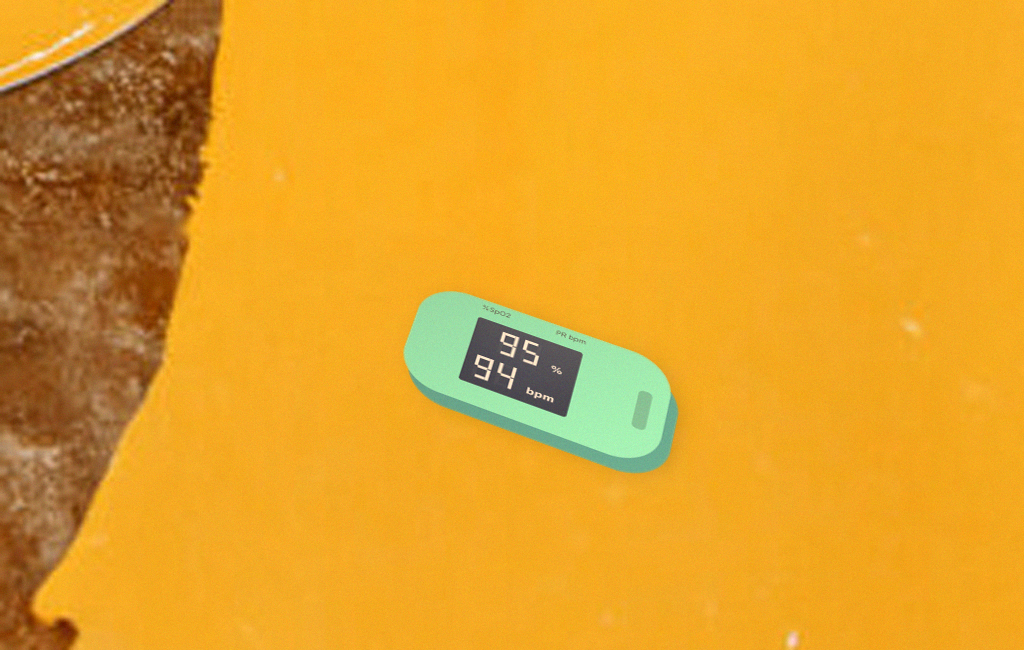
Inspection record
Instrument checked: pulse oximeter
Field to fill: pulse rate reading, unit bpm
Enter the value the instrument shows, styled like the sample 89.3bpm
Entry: 94bpm
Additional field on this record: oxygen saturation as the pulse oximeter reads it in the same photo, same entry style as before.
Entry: 95%
